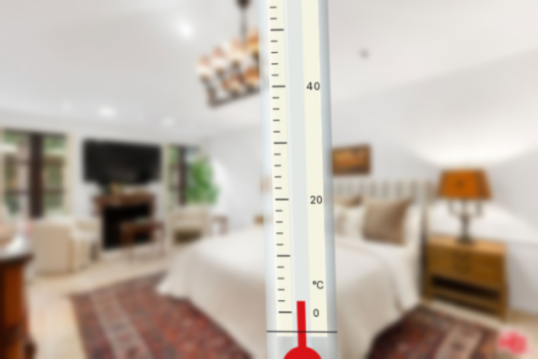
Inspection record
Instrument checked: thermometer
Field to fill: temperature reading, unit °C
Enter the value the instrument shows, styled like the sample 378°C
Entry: 2°C
